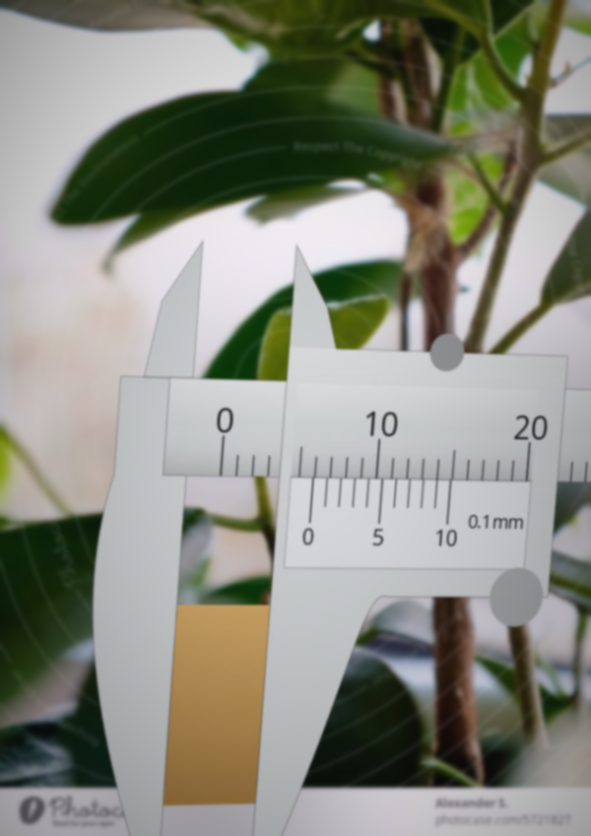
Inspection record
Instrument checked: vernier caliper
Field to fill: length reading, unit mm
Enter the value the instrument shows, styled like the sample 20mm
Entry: 5.9mm
